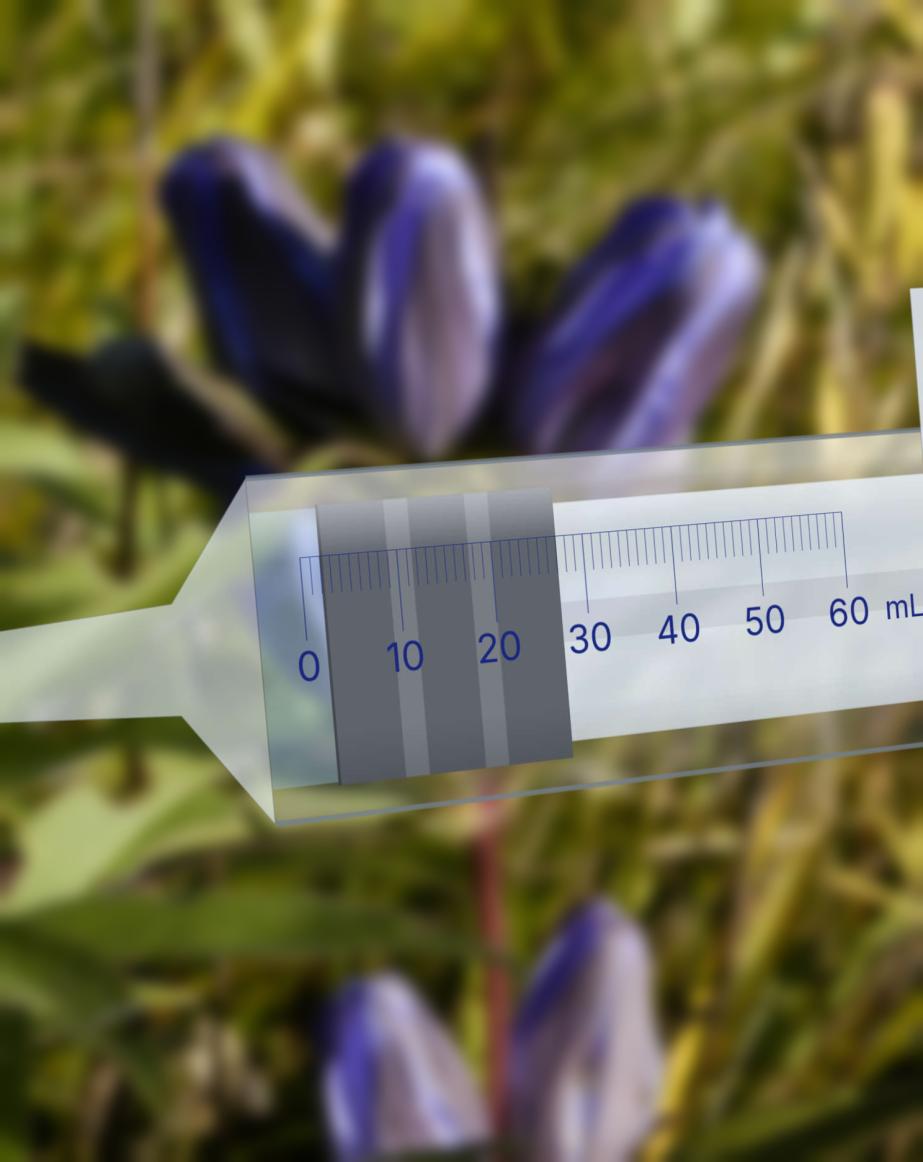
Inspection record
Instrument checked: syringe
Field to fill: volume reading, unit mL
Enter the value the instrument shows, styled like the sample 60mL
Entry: 2mL
